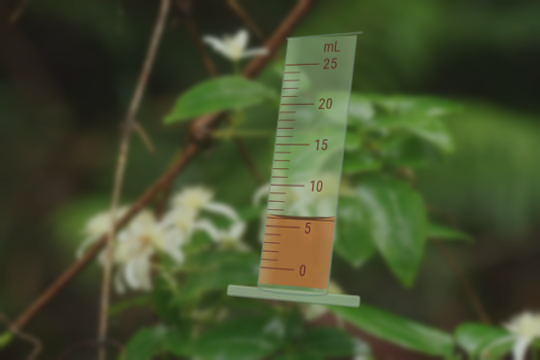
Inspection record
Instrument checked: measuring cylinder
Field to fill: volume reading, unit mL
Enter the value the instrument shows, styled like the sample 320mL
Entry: 6mL
